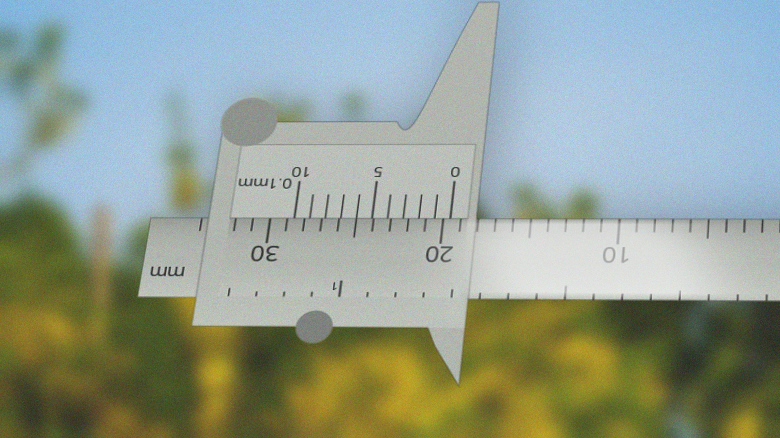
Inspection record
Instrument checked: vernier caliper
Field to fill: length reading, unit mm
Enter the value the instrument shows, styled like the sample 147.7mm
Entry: 19.6mm
